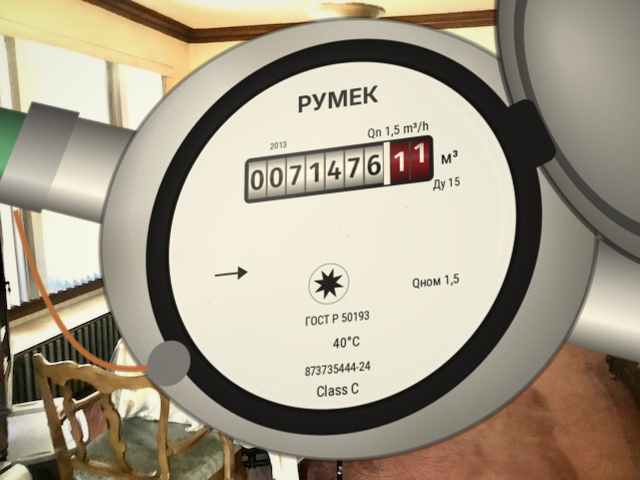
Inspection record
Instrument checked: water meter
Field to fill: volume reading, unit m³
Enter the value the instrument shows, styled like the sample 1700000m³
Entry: 71476.11m³
